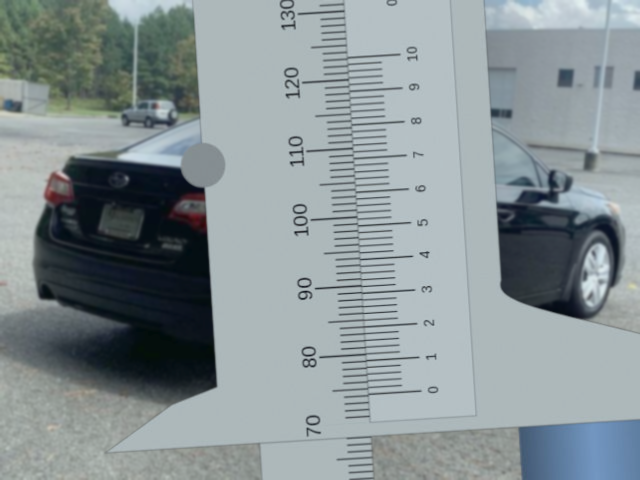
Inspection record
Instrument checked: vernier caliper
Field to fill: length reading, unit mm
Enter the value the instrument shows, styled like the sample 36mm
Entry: 74.2mm
